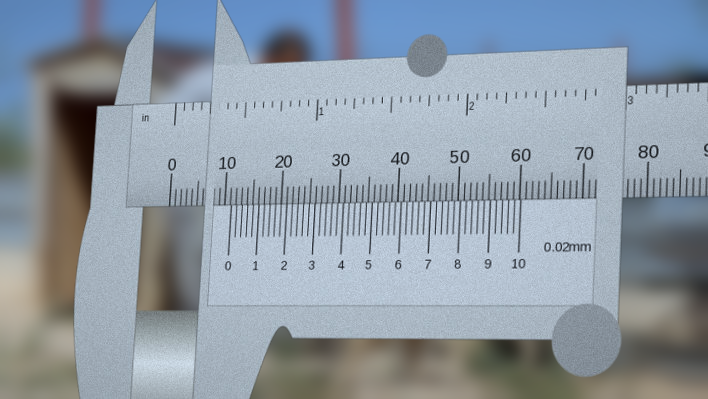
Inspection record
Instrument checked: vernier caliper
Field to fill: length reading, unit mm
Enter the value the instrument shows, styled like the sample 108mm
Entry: 11.2mm
